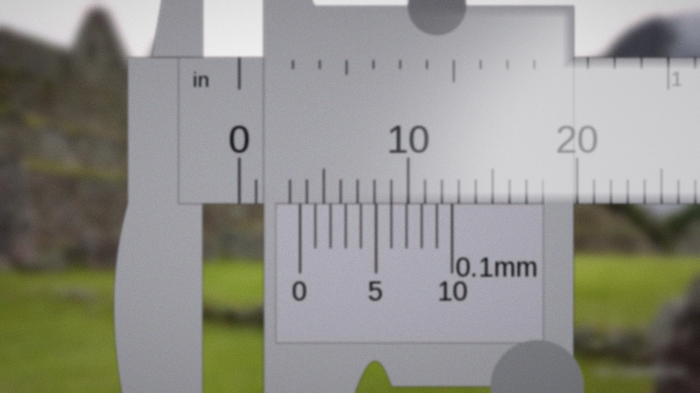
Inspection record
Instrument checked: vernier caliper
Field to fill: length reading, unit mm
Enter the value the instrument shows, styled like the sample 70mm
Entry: 3.6mm
